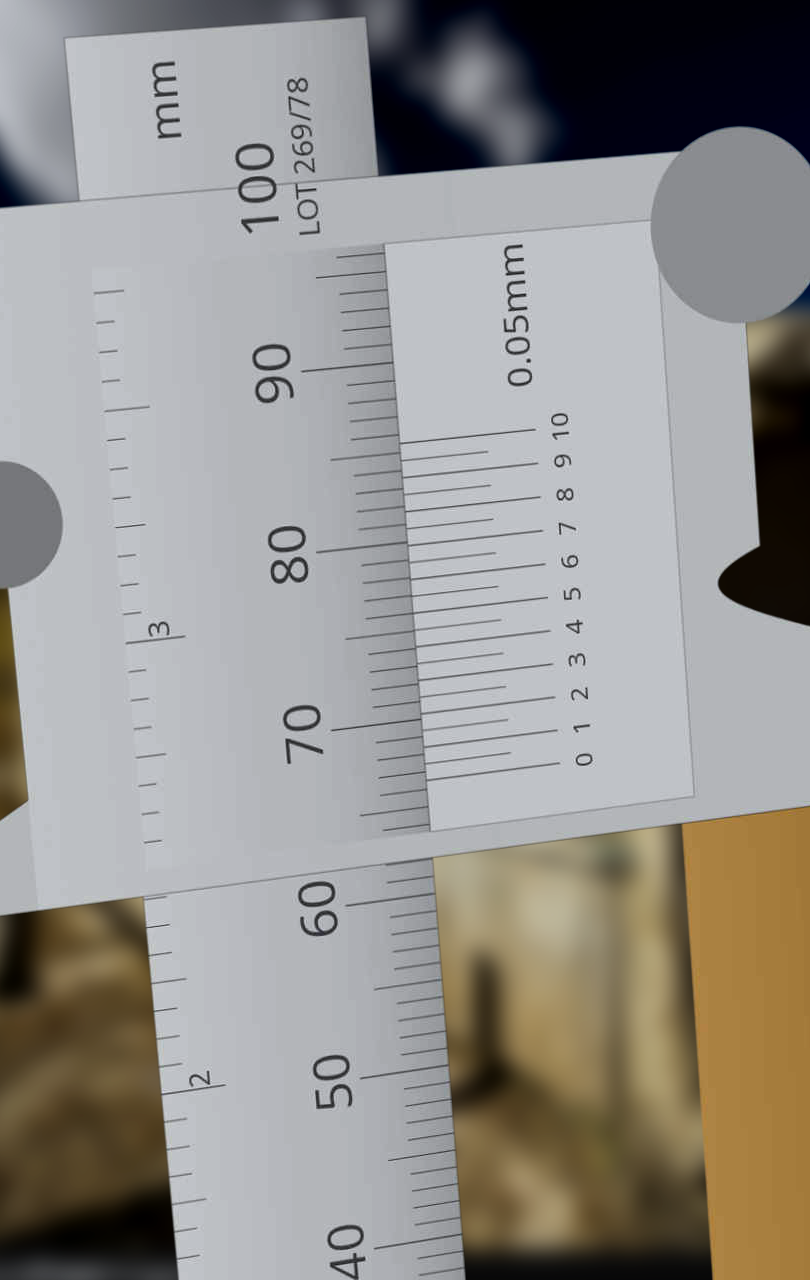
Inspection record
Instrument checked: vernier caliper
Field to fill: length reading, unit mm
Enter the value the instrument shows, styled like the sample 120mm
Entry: 66.5mm
